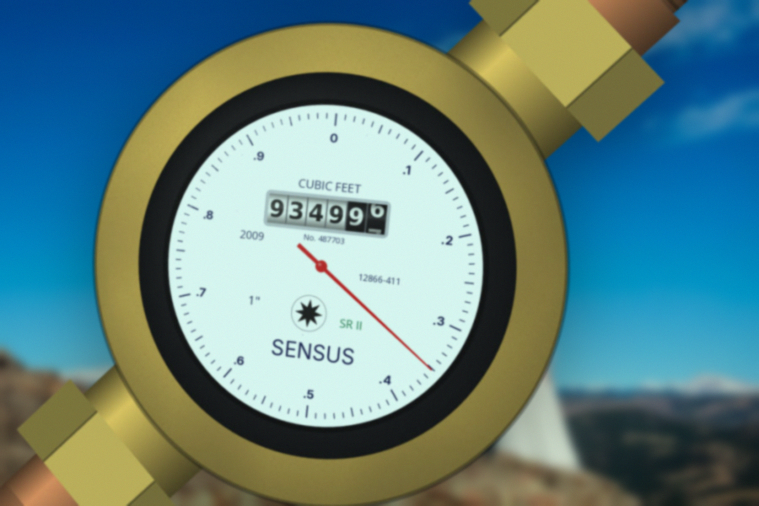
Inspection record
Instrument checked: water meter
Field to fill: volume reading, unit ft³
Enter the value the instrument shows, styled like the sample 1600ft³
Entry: 934996.35ft³
